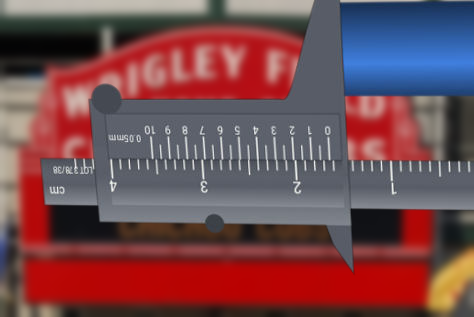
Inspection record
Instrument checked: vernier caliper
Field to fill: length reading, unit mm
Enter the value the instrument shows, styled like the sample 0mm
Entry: 16.4mm
